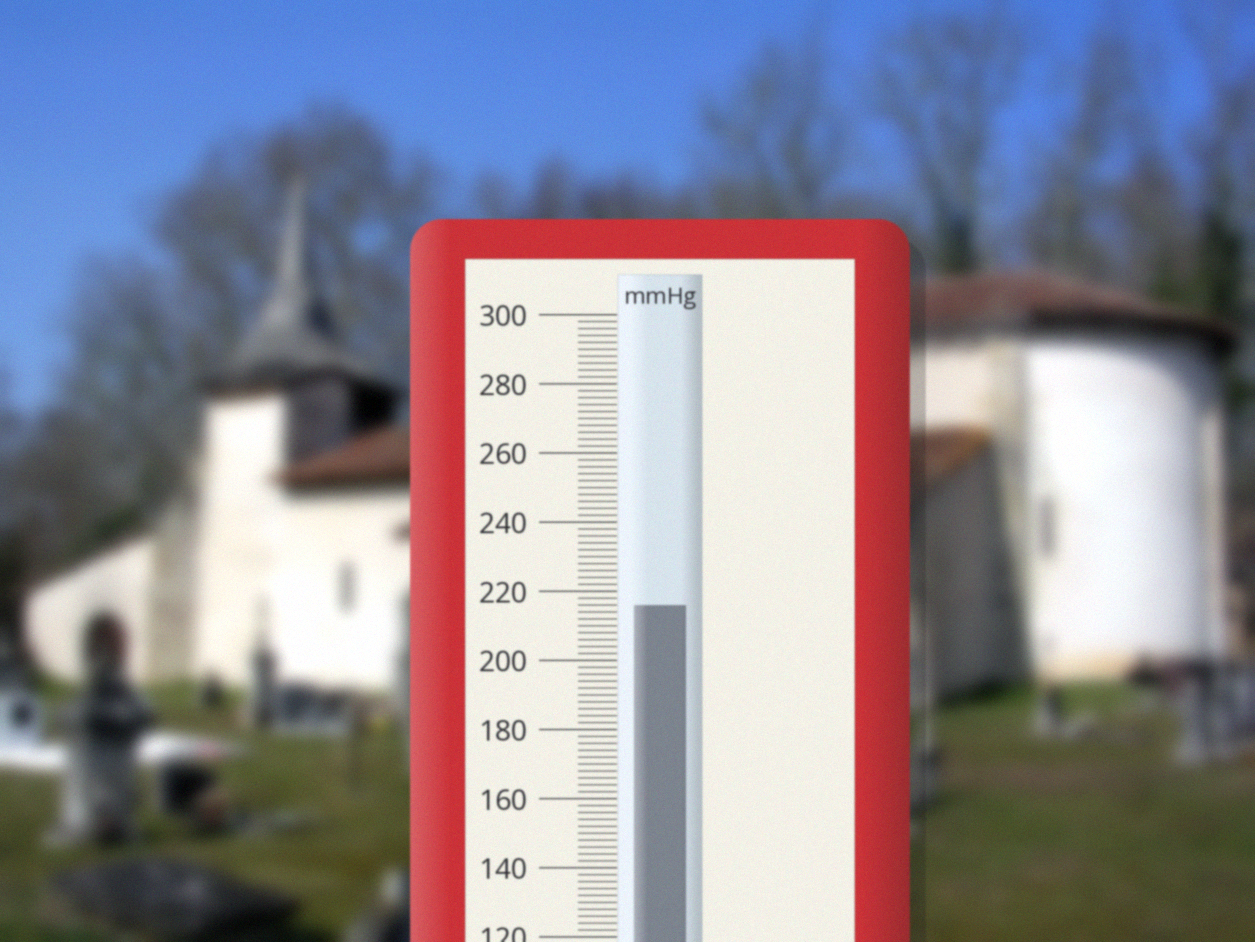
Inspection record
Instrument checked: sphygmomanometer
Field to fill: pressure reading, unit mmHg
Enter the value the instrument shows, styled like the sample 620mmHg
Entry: 216mmHg
